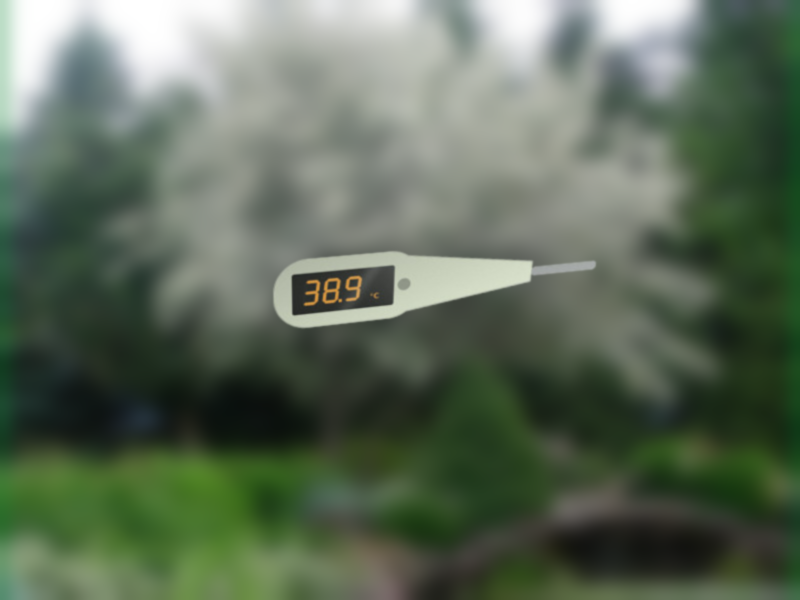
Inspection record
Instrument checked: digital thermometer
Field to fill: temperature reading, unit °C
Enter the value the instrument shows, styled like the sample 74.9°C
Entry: 38.9°C
